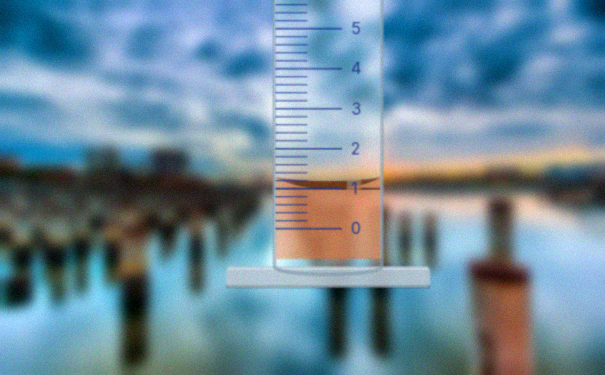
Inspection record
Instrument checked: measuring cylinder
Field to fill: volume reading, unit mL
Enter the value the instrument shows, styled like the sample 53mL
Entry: 1mL
